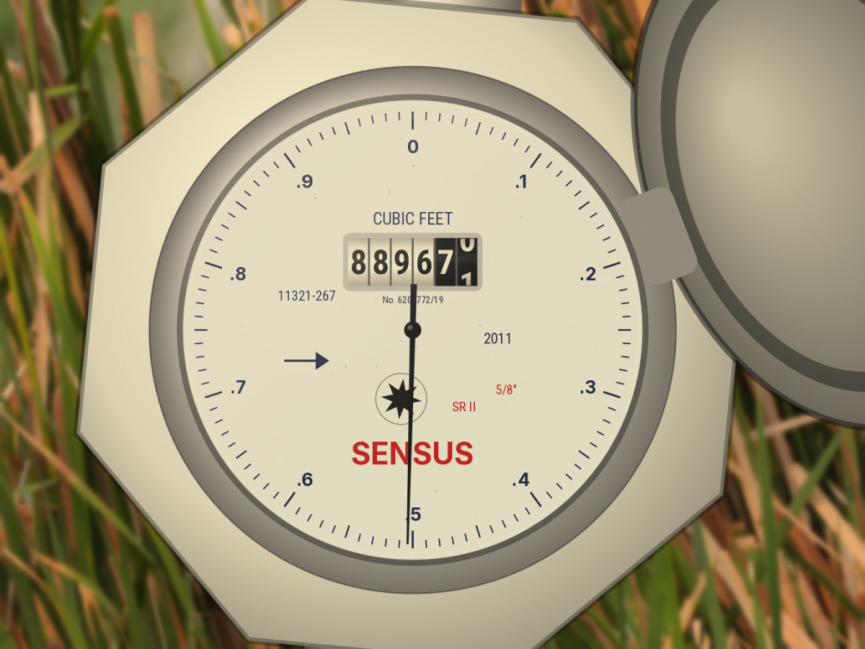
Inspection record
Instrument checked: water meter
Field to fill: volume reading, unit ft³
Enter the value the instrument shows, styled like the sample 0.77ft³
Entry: 889670.50ft³
